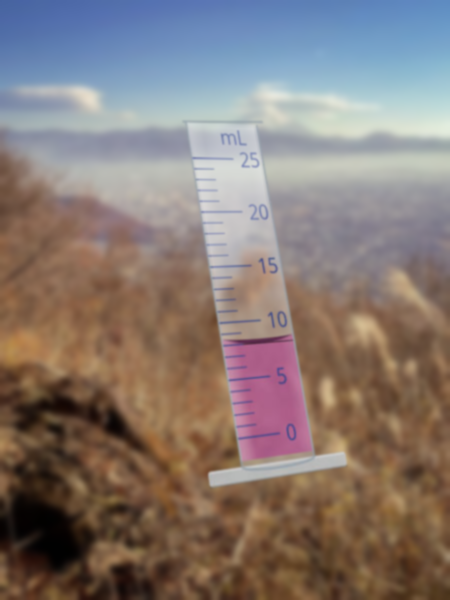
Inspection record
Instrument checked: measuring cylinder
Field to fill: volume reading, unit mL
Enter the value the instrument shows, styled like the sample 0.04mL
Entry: 8mL
